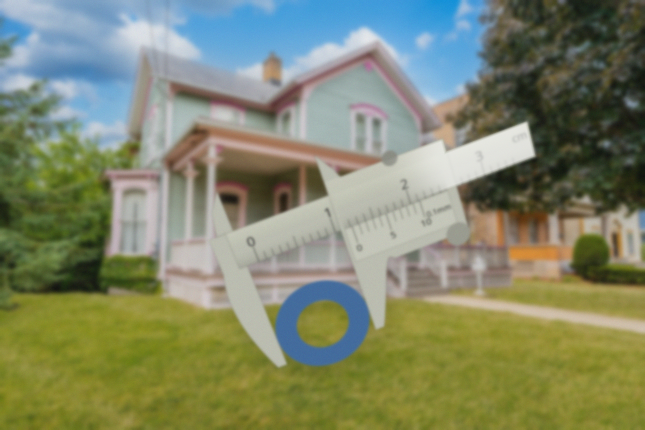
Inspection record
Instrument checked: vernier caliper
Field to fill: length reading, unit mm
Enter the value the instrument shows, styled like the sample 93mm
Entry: 12.2mm
